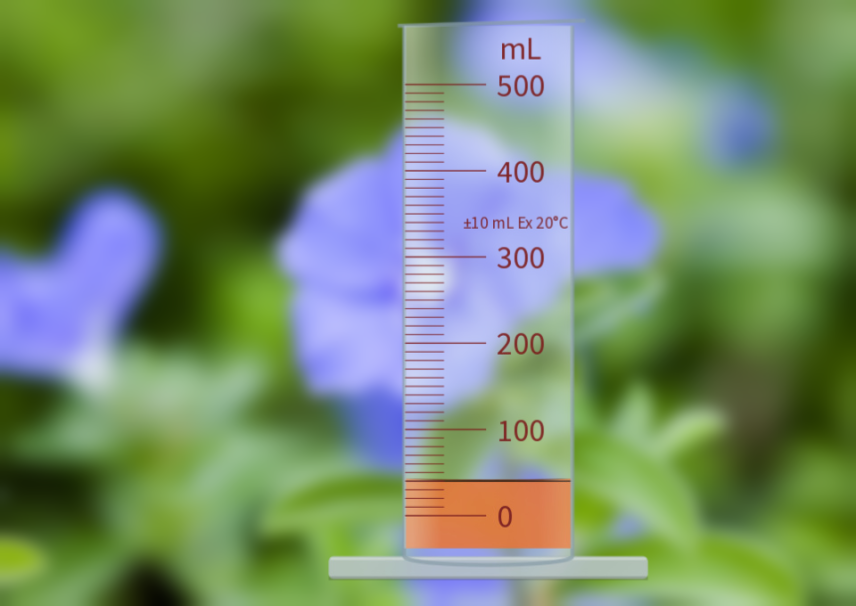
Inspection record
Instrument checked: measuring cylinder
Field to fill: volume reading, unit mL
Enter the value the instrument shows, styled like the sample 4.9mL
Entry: 40mL
